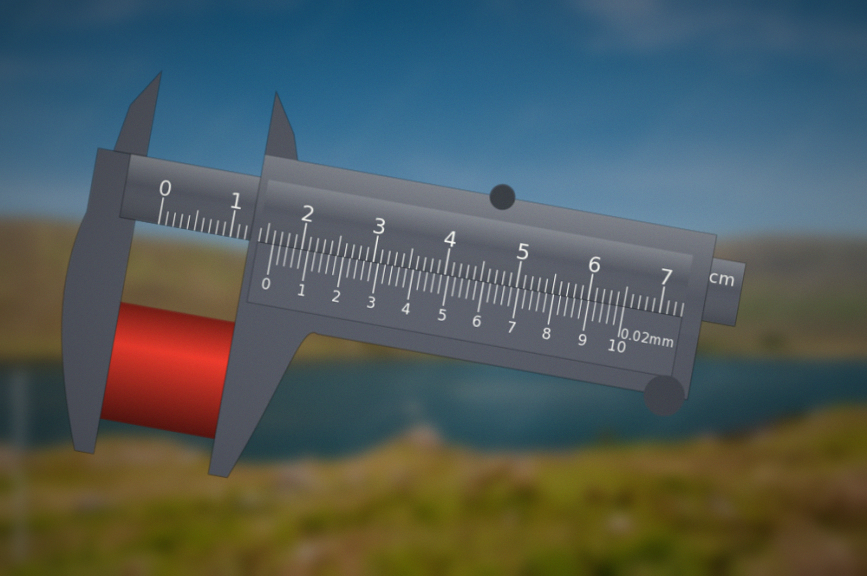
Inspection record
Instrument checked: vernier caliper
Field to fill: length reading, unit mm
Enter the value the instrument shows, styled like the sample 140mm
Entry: 16.0mm
